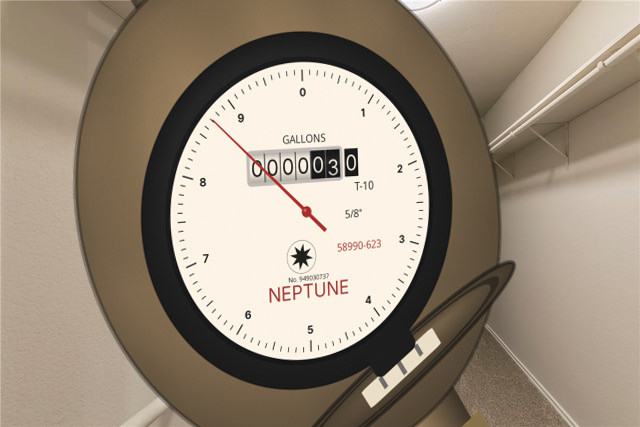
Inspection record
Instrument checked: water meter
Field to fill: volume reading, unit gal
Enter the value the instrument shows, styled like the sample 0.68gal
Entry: 28.7gal
